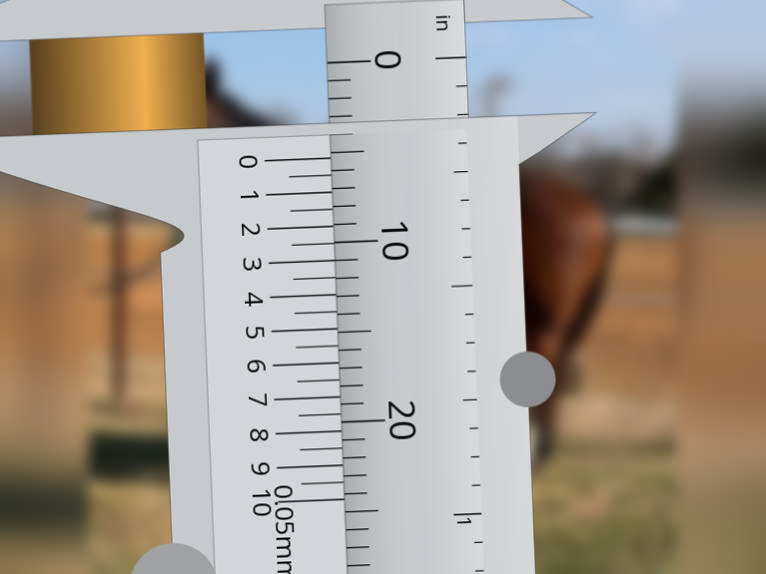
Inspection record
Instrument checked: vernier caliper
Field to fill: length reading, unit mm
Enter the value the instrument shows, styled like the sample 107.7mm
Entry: 5.3mm
